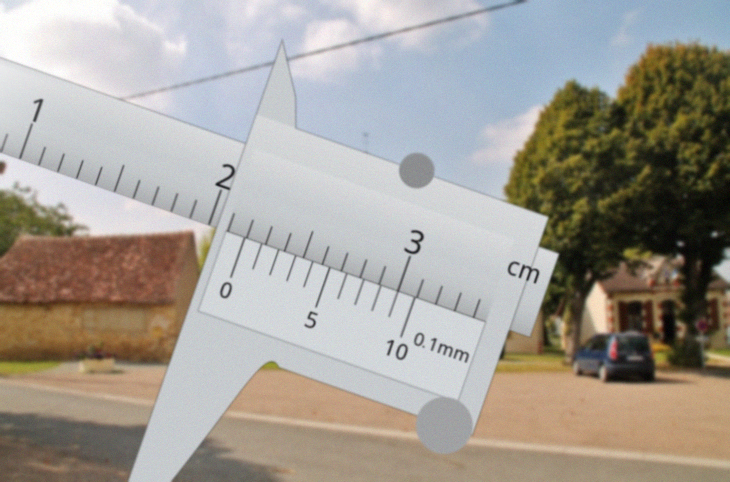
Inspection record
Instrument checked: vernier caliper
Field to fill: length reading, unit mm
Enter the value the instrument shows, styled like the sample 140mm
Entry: 21.9mm
